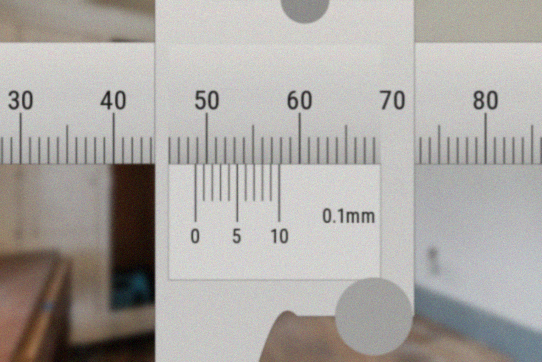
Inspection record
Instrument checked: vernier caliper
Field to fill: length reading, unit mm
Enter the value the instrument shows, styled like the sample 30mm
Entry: 48.8mm
